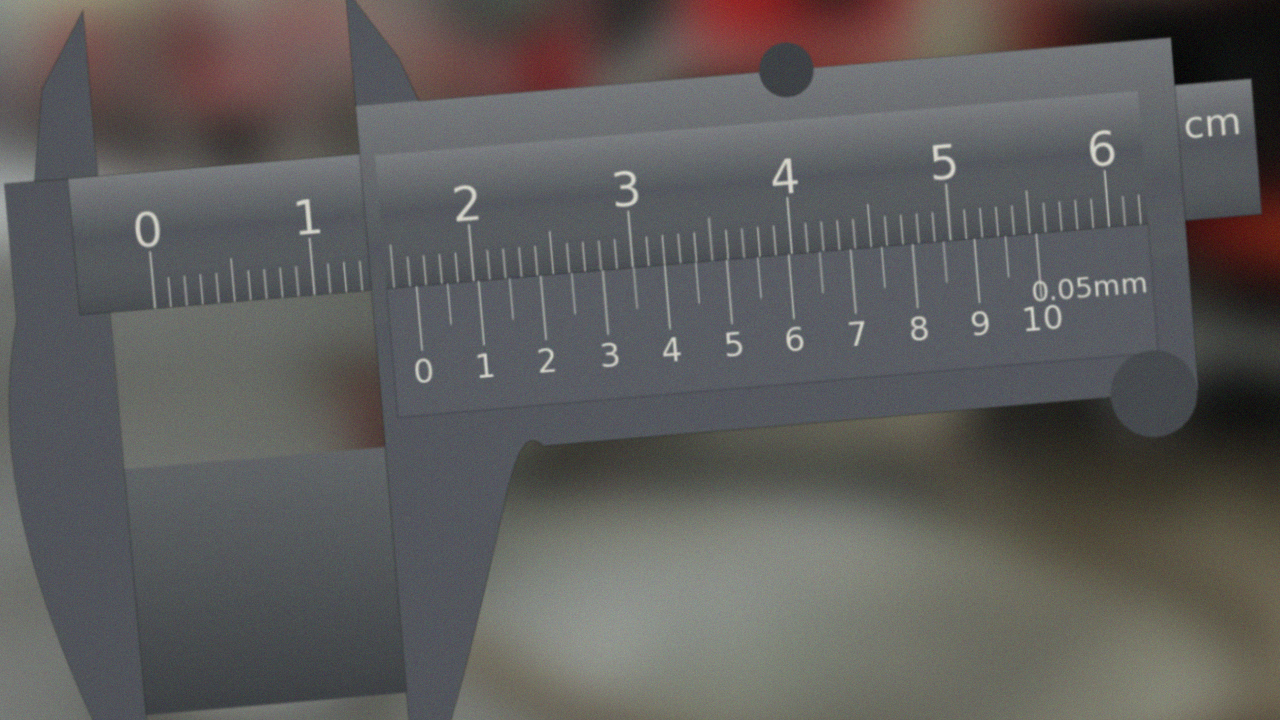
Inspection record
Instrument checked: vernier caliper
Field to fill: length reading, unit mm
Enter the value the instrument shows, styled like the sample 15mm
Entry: 16.4mm
